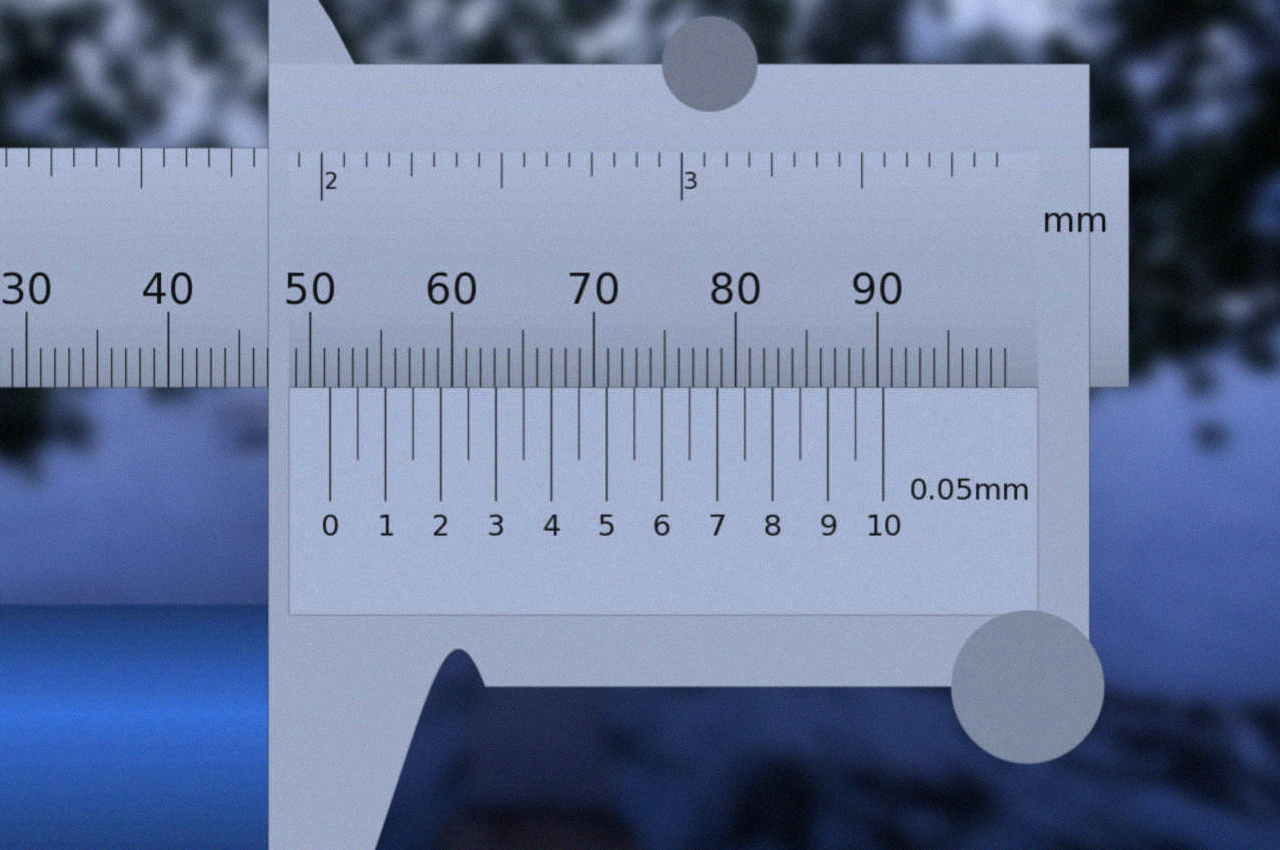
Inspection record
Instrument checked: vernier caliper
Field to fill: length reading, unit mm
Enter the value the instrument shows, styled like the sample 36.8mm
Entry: 51.4mm
